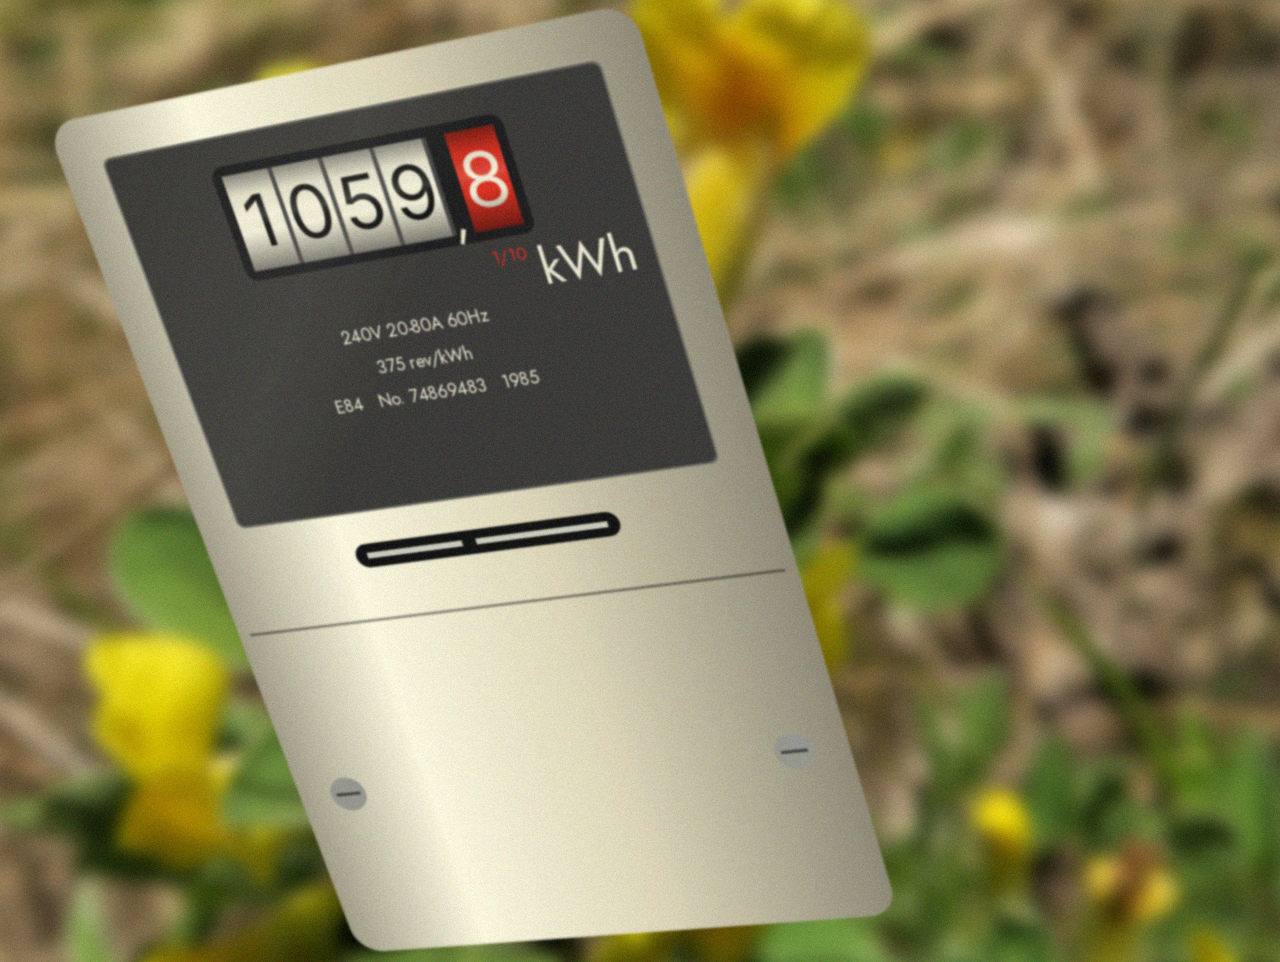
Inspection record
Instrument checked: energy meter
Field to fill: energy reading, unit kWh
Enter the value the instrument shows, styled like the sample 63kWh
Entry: 1059.8kWh
